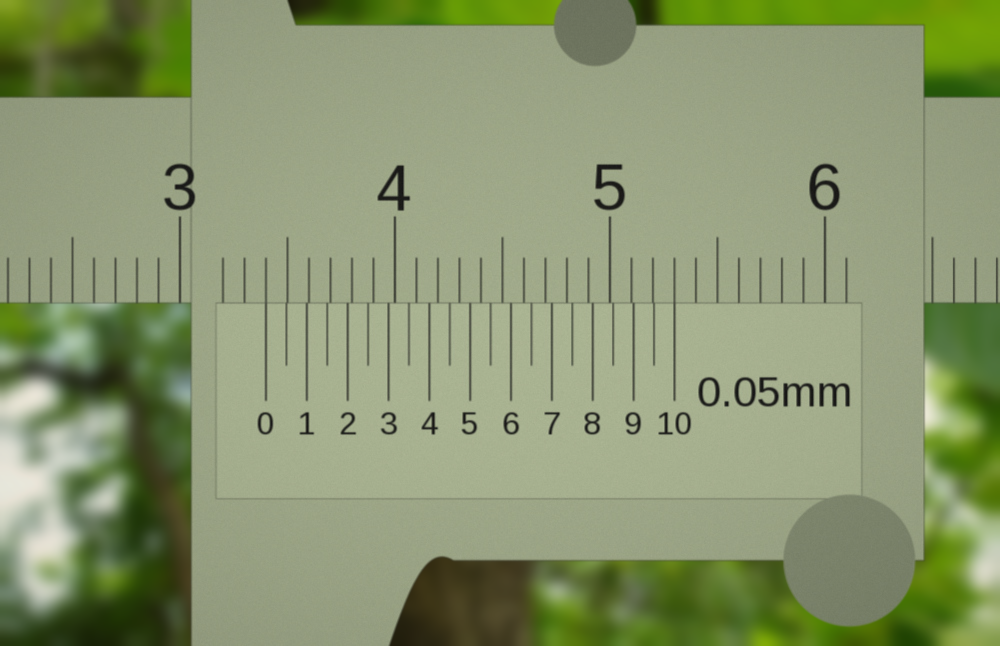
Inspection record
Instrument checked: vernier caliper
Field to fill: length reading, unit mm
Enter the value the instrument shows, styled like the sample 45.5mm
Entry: 34.0mm
